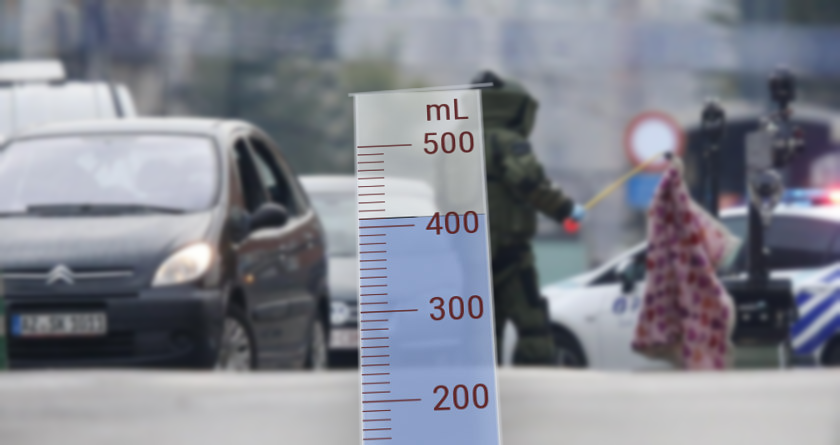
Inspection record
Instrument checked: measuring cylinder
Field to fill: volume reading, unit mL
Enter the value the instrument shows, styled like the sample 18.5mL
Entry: 410mL
